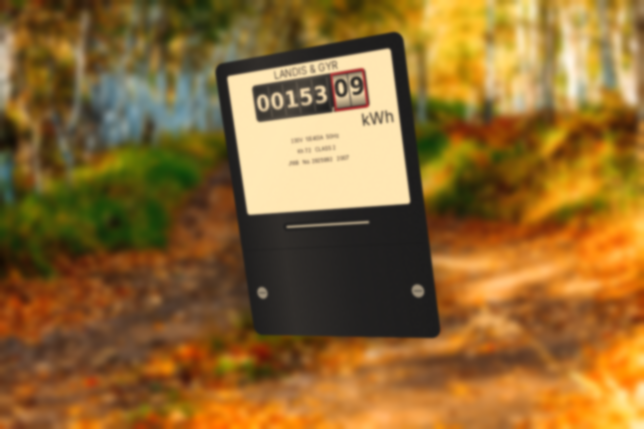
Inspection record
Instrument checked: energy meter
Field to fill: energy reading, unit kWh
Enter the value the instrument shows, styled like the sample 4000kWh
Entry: 153.09kWh
